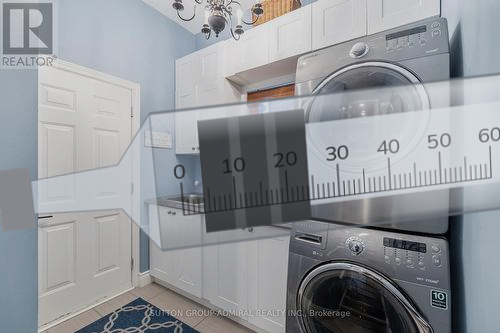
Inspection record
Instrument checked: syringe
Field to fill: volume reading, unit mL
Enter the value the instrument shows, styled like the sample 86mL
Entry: 4mL
